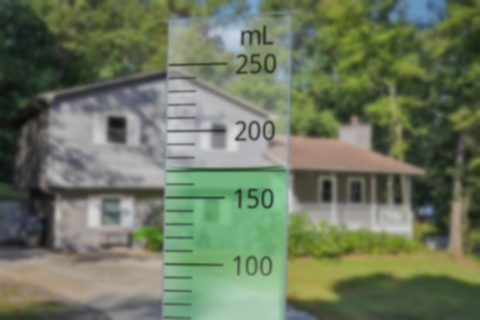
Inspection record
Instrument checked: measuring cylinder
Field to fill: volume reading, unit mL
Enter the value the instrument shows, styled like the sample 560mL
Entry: 170mL
